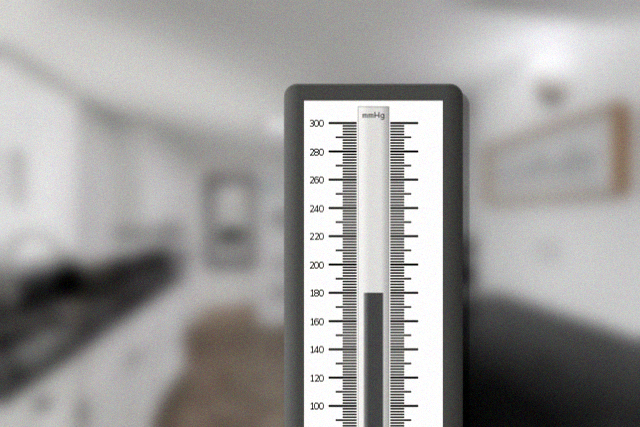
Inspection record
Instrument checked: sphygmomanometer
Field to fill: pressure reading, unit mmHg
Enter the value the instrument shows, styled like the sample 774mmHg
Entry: 180mmHg
